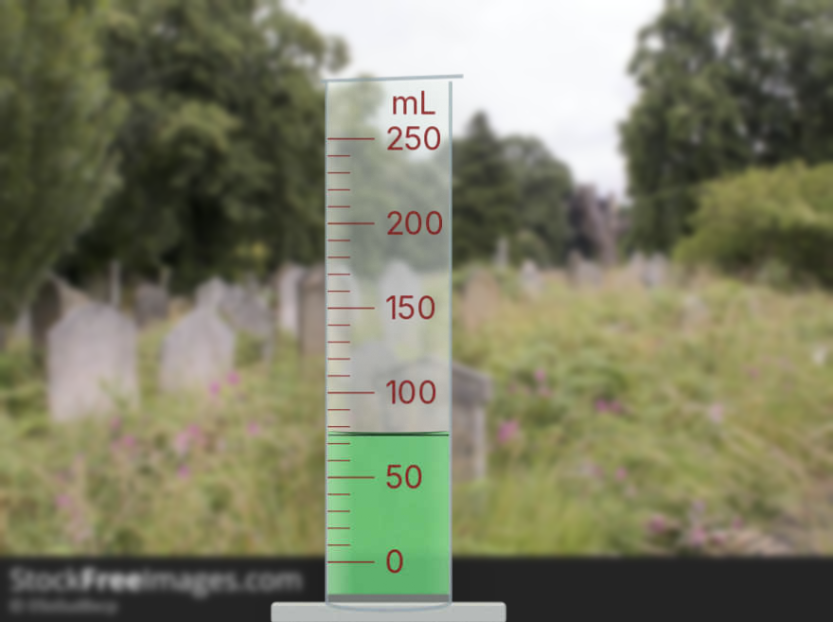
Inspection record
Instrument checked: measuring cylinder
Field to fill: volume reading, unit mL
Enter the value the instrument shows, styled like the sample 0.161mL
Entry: 75mL
